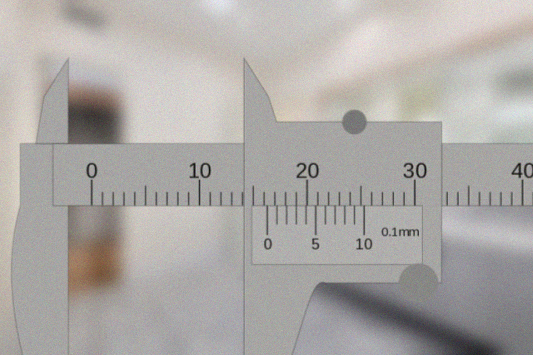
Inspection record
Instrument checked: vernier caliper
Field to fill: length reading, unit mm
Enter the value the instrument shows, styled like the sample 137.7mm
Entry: 16.3mm
